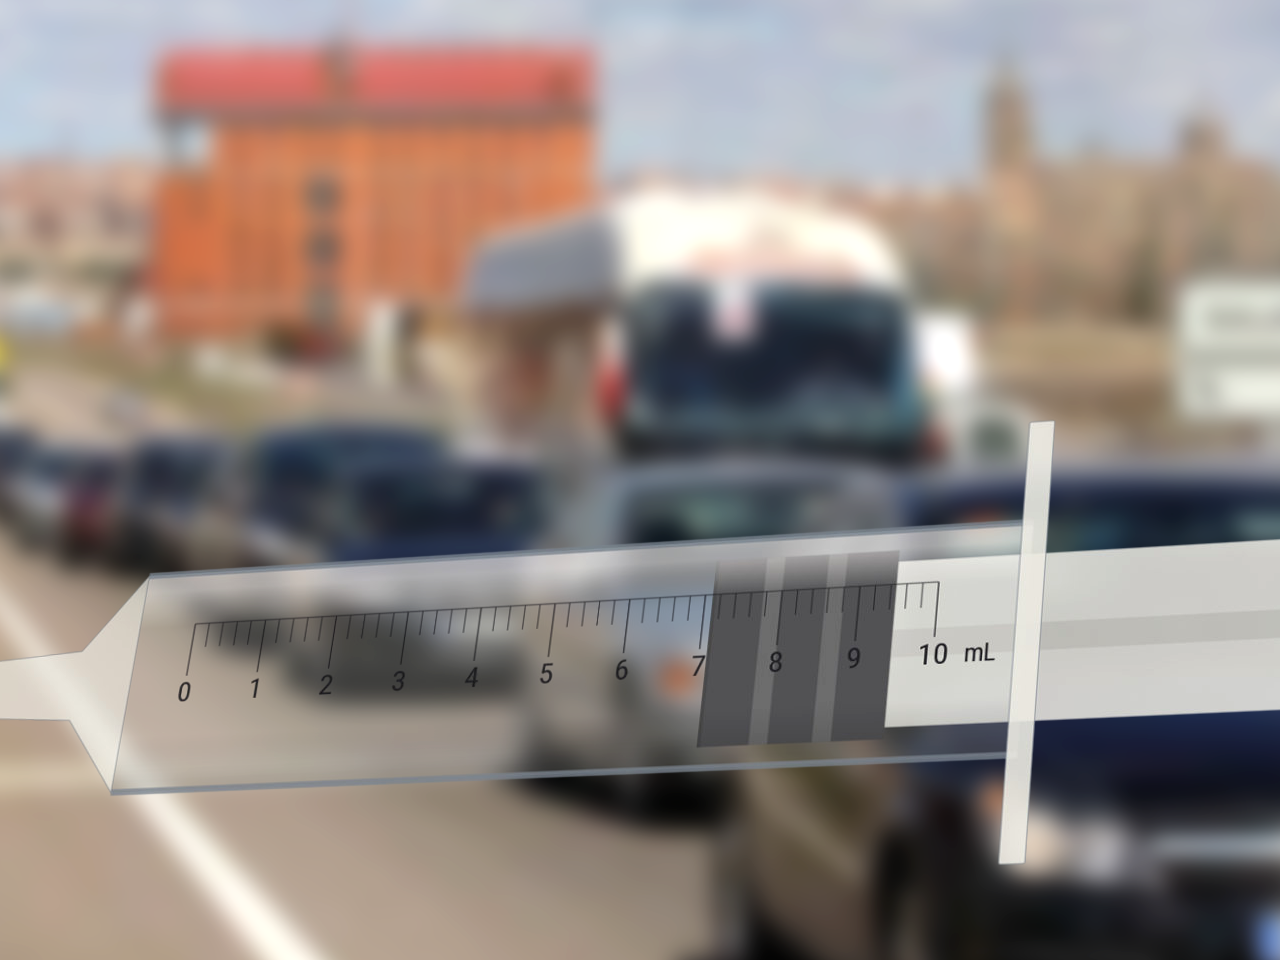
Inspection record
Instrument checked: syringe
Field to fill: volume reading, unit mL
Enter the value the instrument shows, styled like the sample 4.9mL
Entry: 7.1mL
